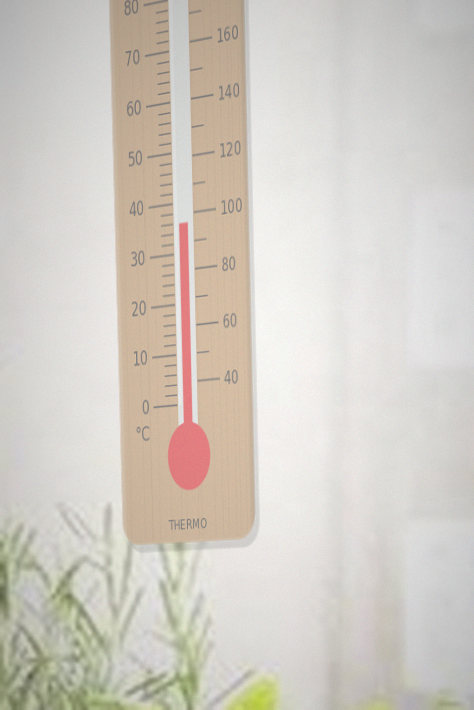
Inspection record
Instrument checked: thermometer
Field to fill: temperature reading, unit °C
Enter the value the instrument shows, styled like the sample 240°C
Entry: 36°C
